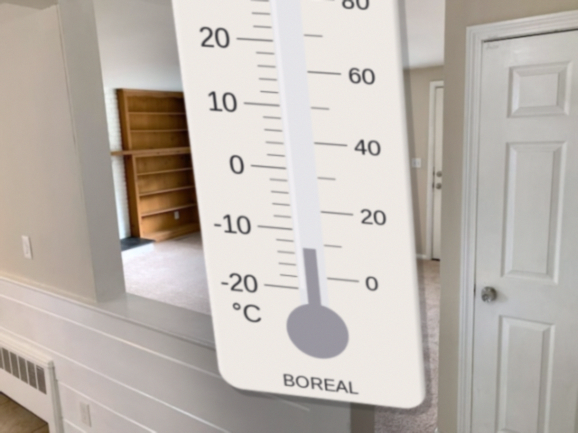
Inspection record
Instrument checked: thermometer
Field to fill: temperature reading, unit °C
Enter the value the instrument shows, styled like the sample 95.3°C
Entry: -13°C
